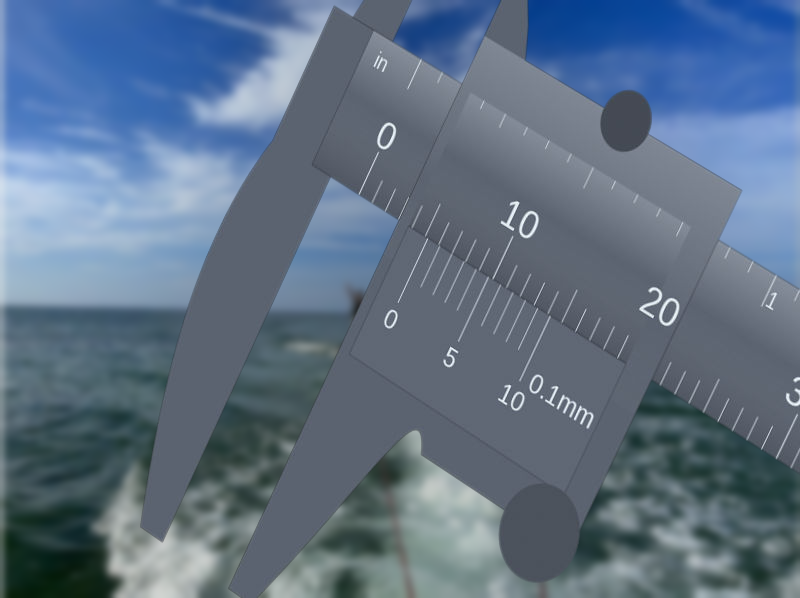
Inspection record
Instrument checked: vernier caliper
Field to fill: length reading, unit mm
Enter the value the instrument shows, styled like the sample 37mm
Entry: 5.2mm
